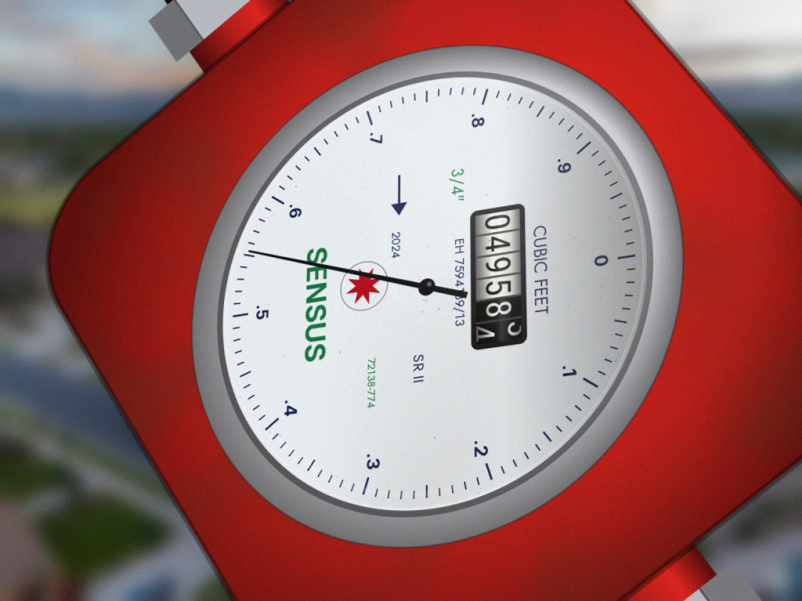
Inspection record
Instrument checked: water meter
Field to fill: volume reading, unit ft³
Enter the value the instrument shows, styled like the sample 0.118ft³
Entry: 49583.55ft³
